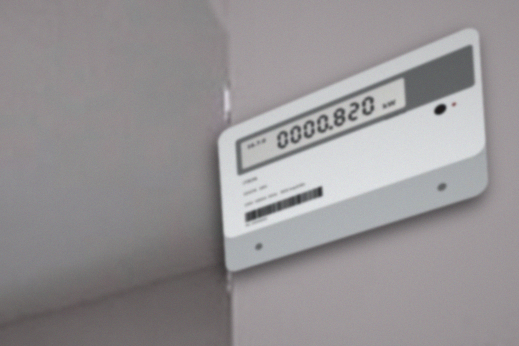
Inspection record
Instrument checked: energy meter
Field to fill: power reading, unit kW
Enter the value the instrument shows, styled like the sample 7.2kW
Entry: 0.820kW
